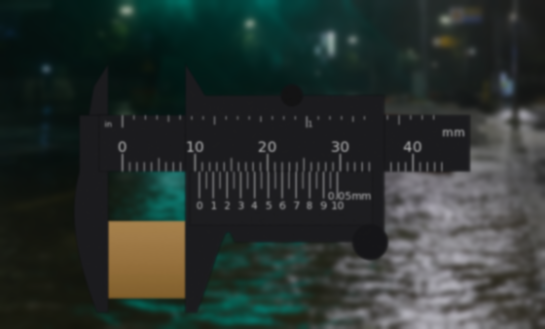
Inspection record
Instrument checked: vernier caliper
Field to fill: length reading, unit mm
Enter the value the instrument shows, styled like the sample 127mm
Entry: 10.6mm
